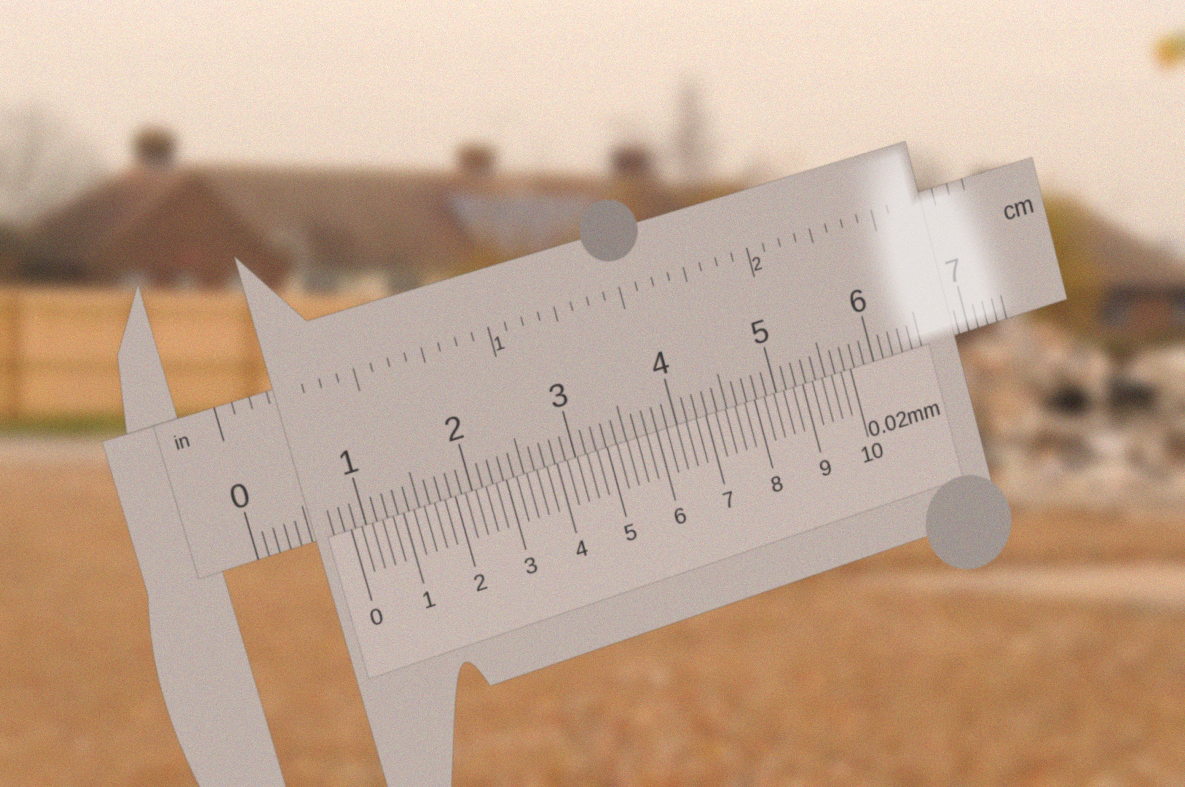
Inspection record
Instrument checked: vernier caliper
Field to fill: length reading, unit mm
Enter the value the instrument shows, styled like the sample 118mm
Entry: 8.6mm
